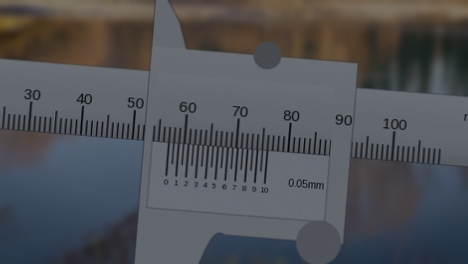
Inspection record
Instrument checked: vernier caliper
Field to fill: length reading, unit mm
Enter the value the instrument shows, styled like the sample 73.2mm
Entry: 57.0mm
